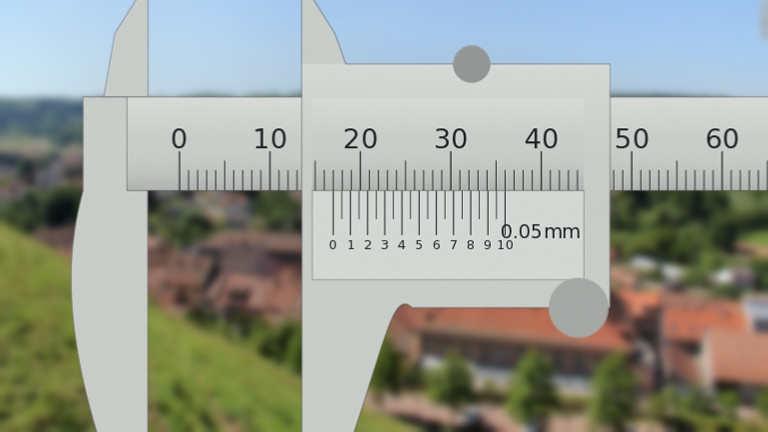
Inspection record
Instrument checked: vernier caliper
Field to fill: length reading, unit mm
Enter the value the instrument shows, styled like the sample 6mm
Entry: 17.0mm
